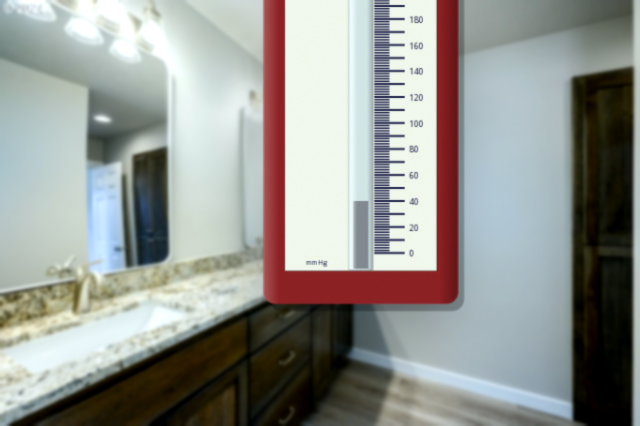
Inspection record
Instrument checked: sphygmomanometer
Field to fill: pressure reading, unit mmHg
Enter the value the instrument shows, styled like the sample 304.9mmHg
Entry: 40mmHg
